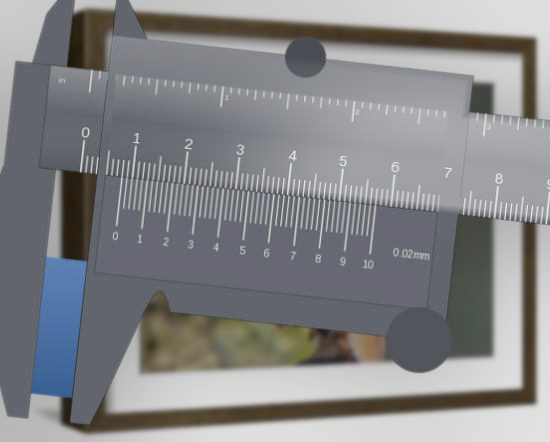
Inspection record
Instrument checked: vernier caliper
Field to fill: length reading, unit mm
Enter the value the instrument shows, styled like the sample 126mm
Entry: 8.0mm
